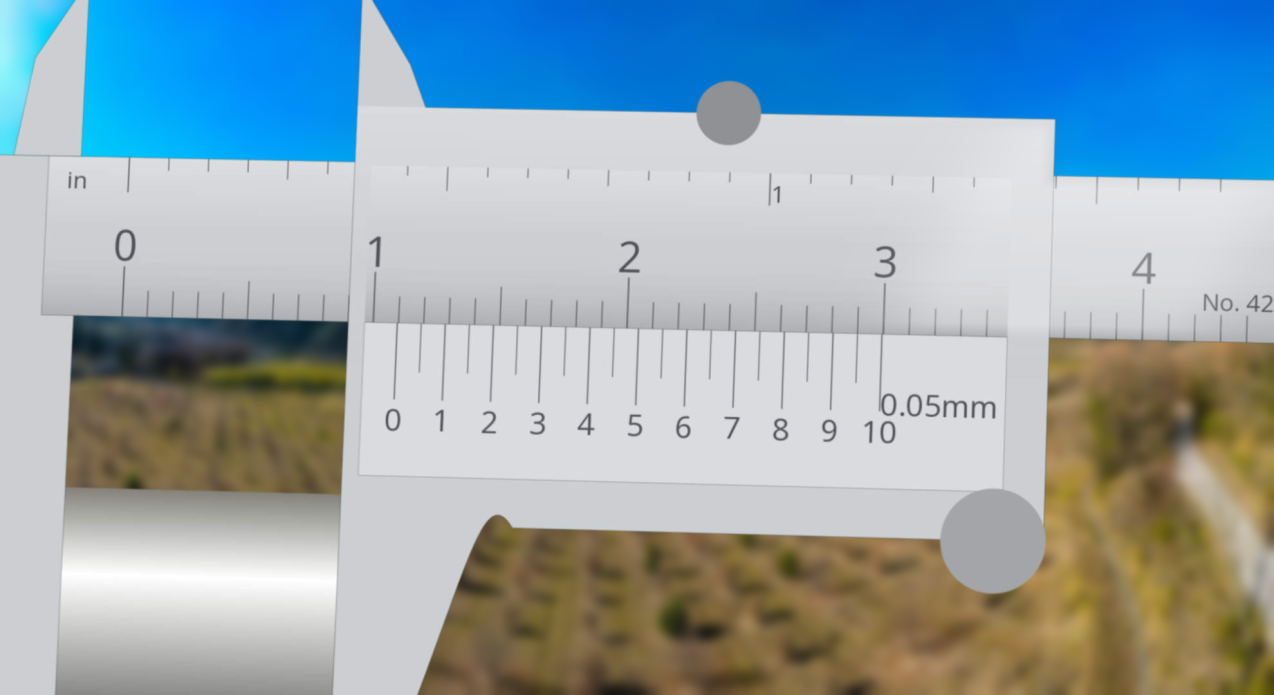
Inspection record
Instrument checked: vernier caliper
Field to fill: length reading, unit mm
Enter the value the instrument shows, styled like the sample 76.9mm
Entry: 10.95mm
